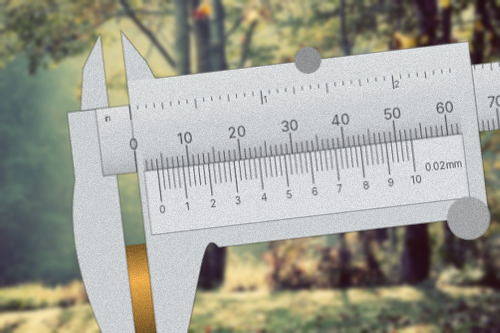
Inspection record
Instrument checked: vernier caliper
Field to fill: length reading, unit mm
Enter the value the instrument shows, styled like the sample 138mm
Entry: 4.0mm
